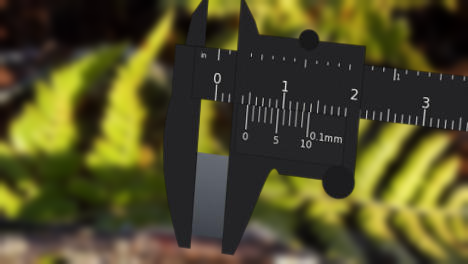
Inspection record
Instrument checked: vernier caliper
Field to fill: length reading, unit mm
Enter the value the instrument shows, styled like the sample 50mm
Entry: 4.8mm
